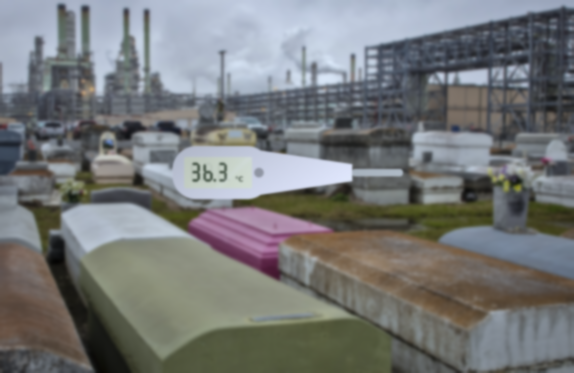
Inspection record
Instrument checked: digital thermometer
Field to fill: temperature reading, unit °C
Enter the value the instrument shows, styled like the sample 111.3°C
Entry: 36.3°C
